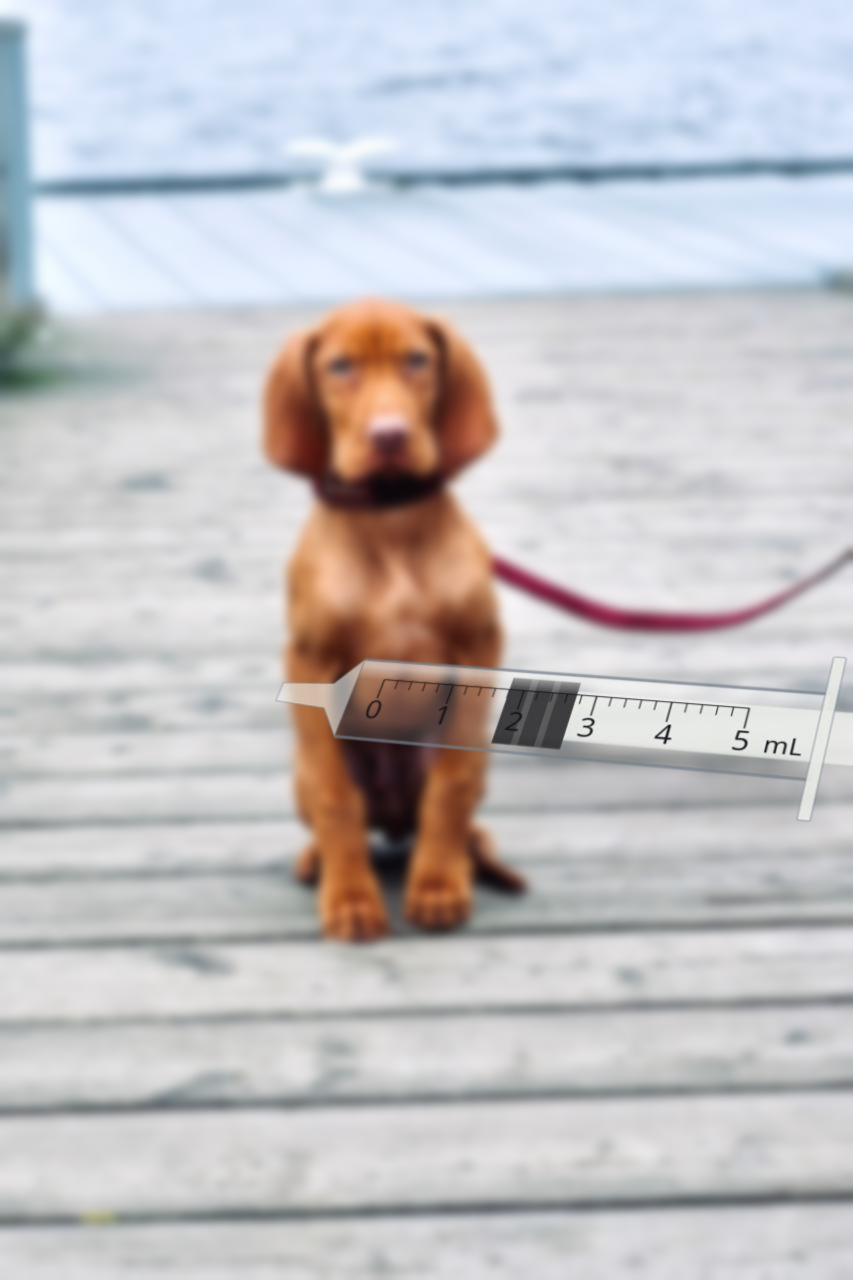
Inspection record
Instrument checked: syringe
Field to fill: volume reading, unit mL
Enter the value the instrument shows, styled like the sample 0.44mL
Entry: 1.8mL
